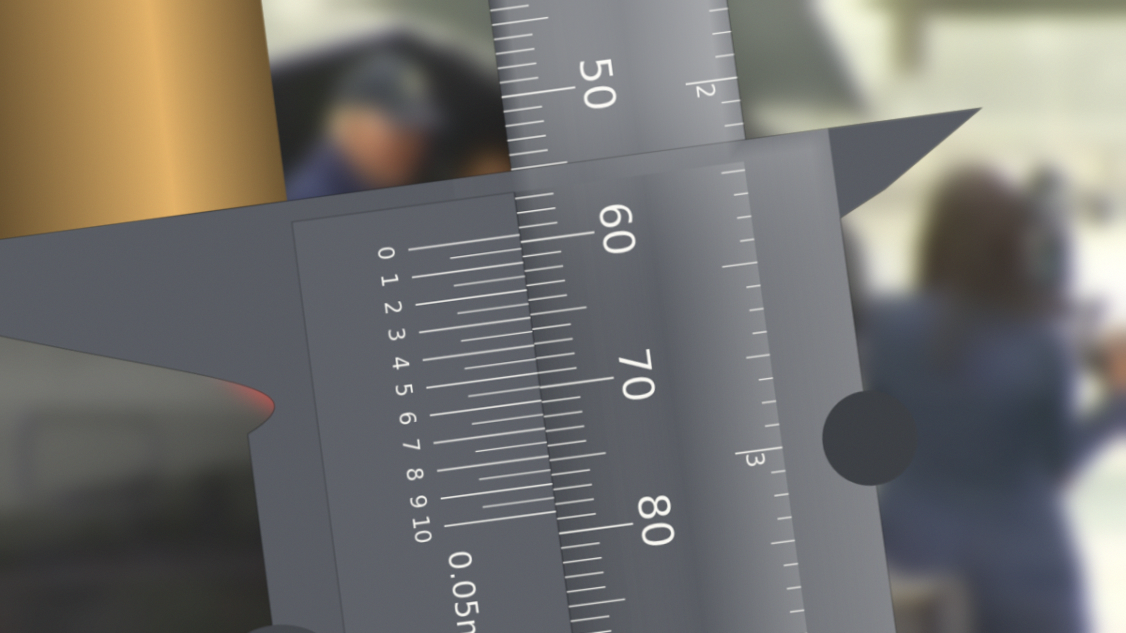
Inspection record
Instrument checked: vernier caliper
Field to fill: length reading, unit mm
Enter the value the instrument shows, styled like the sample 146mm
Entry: 59.5mm
